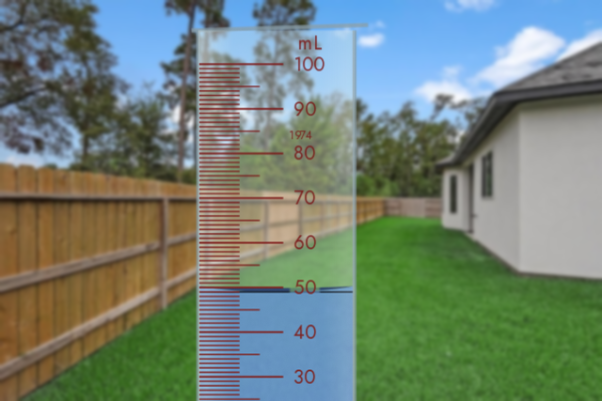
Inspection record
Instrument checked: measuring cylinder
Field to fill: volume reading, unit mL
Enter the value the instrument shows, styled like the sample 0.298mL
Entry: 49mL
